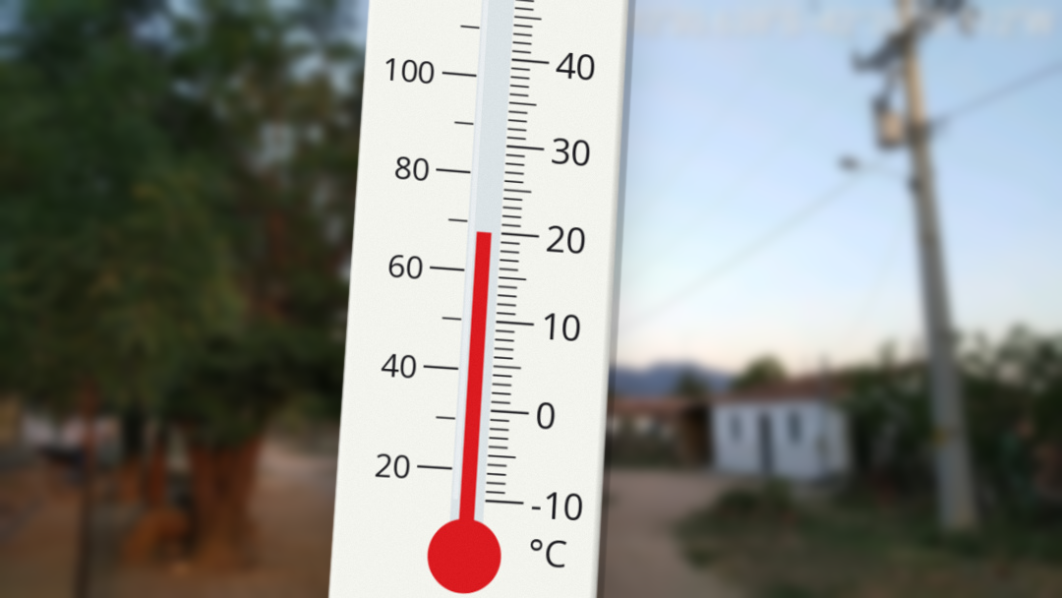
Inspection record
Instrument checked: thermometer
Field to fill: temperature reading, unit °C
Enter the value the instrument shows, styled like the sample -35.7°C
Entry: 20°C
